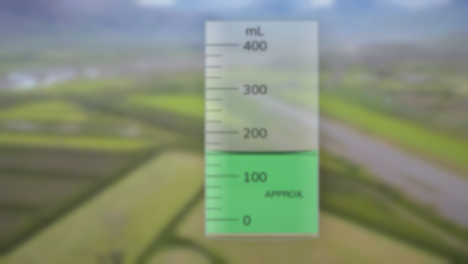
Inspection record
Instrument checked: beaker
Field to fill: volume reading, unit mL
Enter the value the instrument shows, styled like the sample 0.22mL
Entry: 150mL
